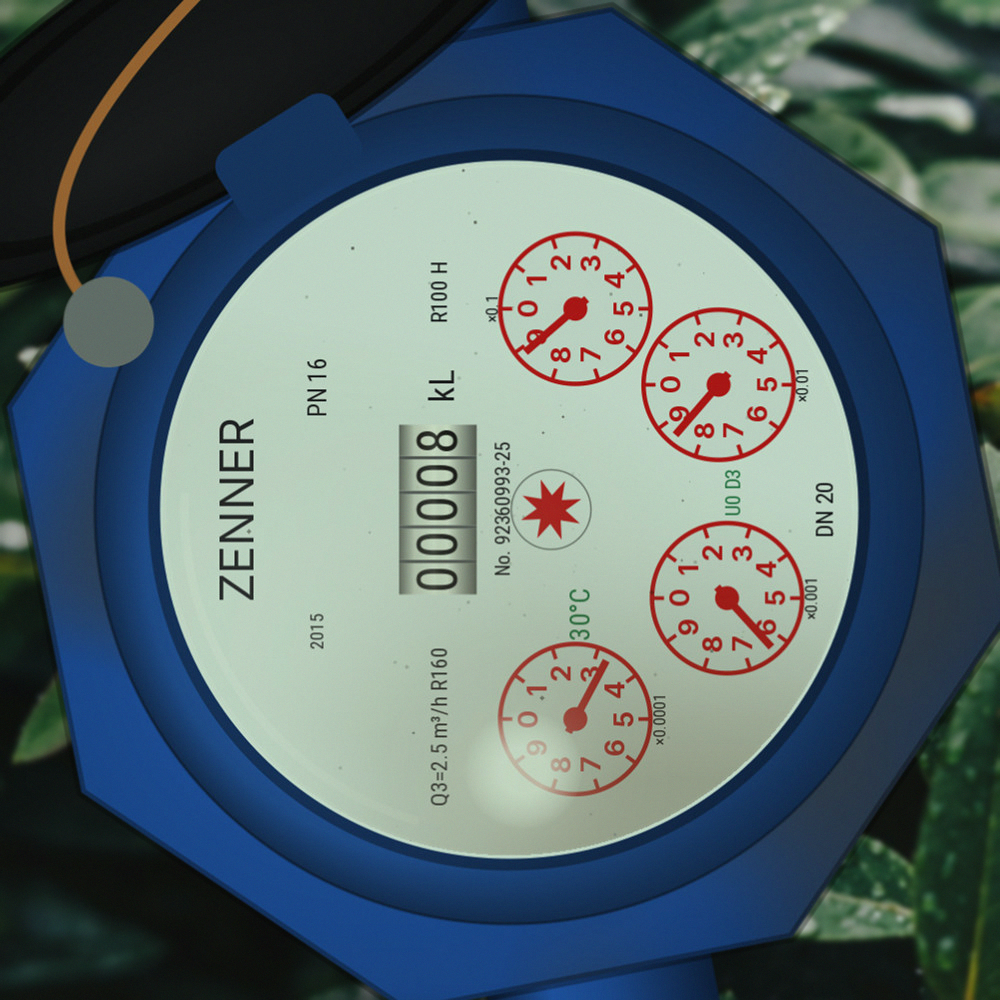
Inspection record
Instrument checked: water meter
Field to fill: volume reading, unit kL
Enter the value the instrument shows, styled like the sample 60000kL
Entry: 8.8863kL
